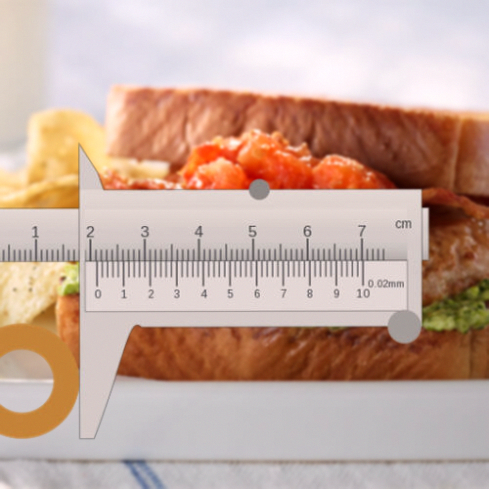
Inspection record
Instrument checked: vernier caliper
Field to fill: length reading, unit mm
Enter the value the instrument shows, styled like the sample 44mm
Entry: 21.2mm
